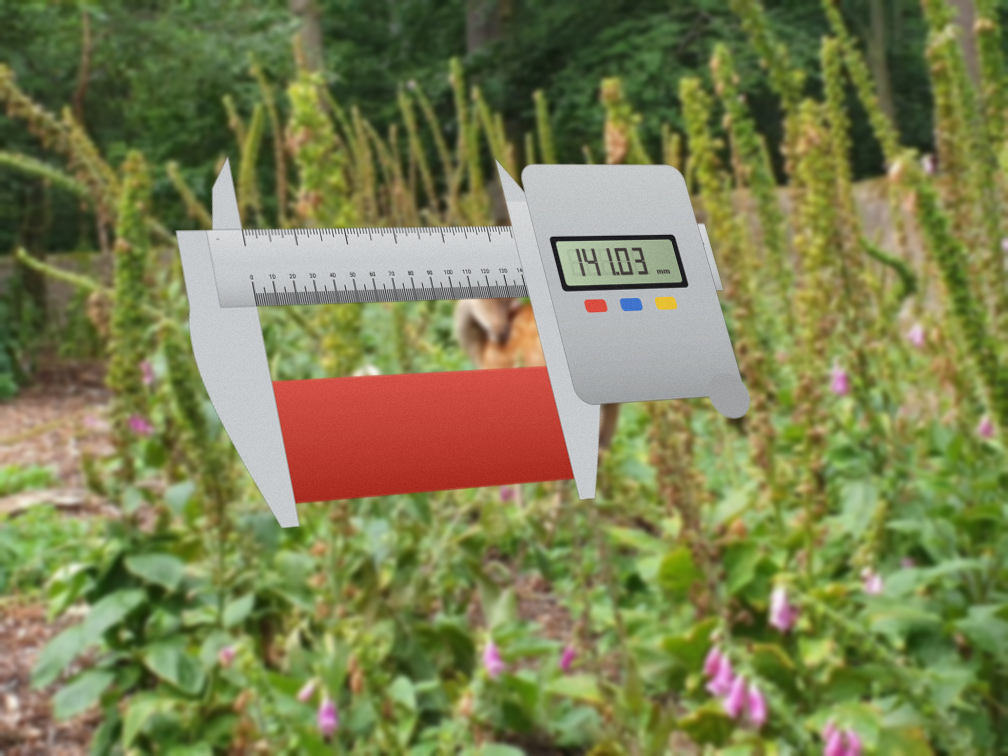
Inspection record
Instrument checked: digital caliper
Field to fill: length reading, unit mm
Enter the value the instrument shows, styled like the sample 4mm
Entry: 141.03mm
